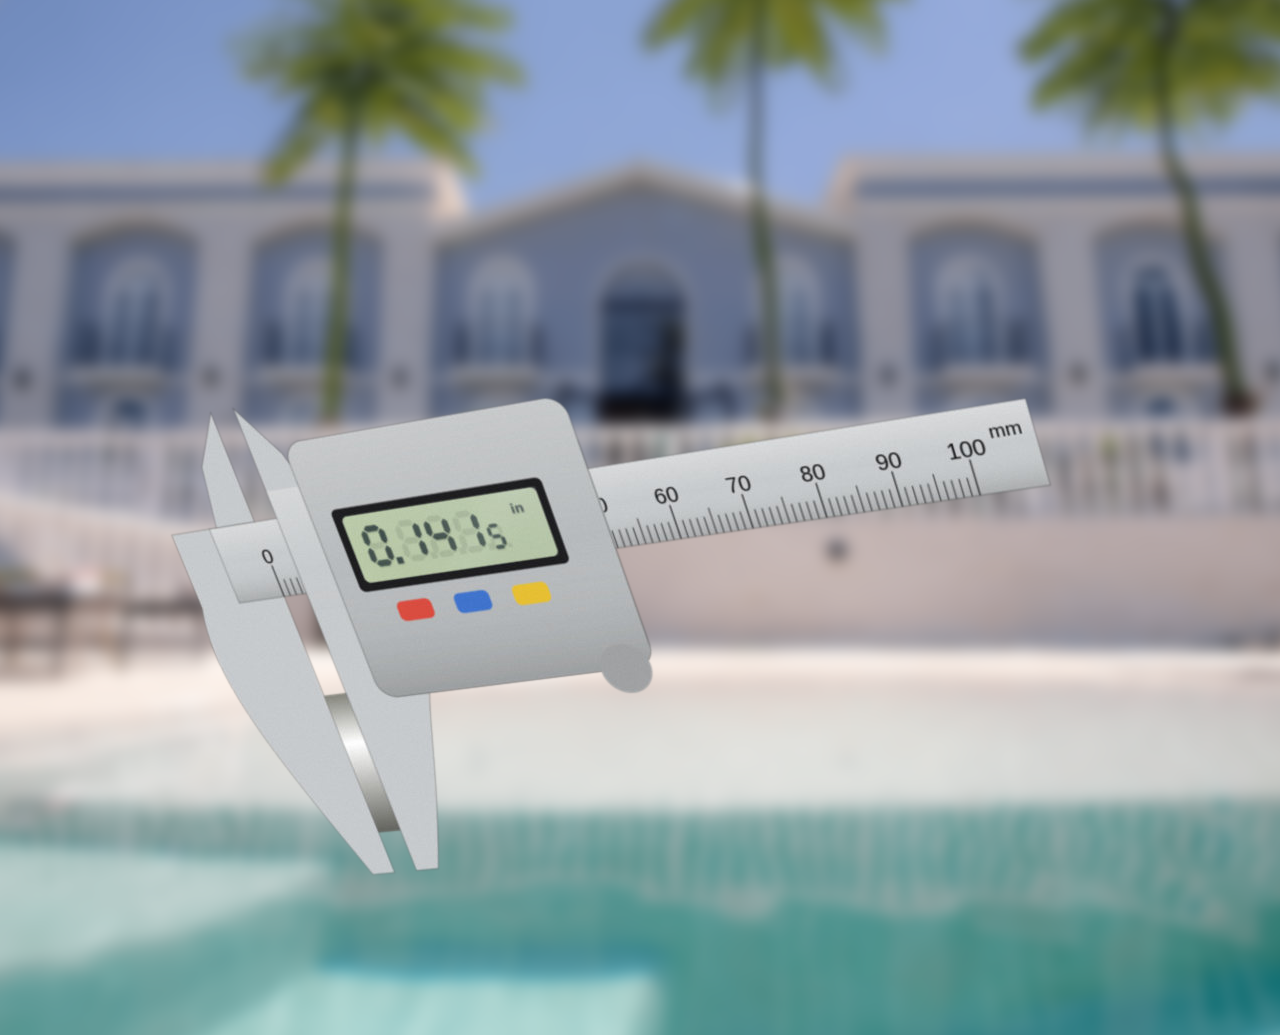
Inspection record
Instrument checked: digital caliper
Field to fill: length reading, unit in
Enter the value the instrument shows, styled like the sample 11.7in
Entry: 0.1415in
